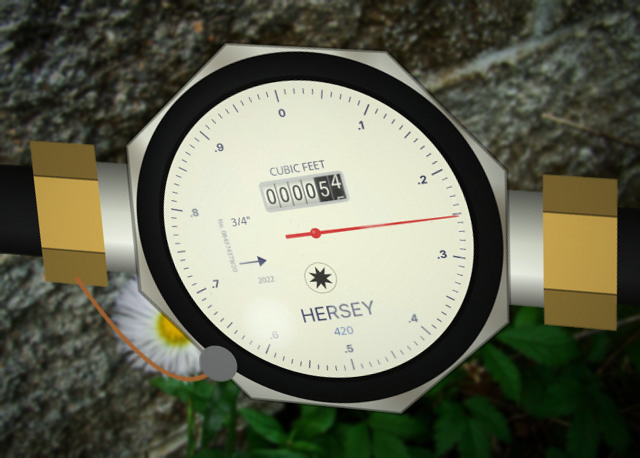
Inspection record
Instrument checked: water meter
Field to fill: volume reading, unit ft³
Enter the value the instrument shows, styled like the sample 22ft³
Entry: 54.25ft³
